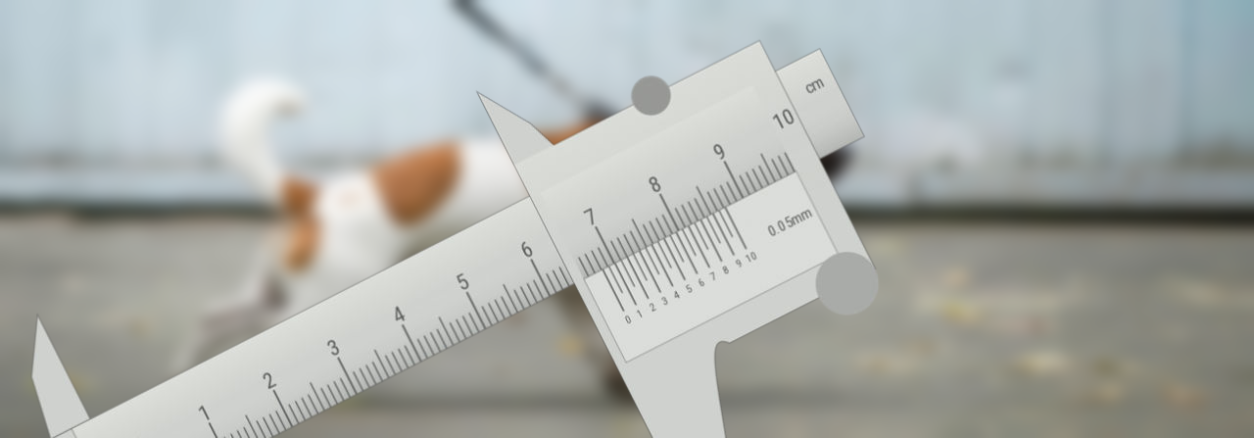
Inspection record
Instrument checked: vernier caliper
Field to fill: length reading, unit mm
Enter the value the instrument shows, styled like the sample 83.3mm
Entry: 68.2mm
